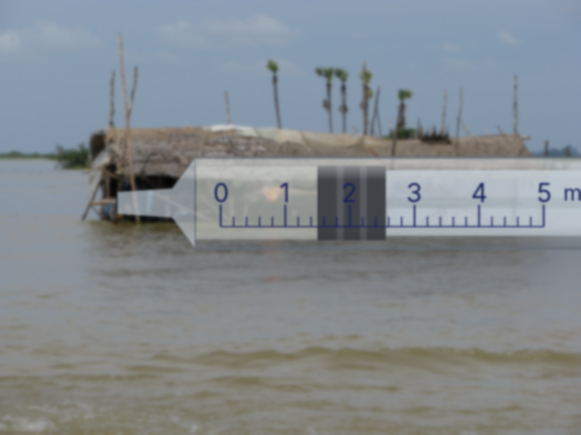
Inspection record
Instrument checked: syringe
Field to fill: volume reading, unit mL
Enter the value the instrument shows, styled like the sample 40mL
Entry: 1.5mL
